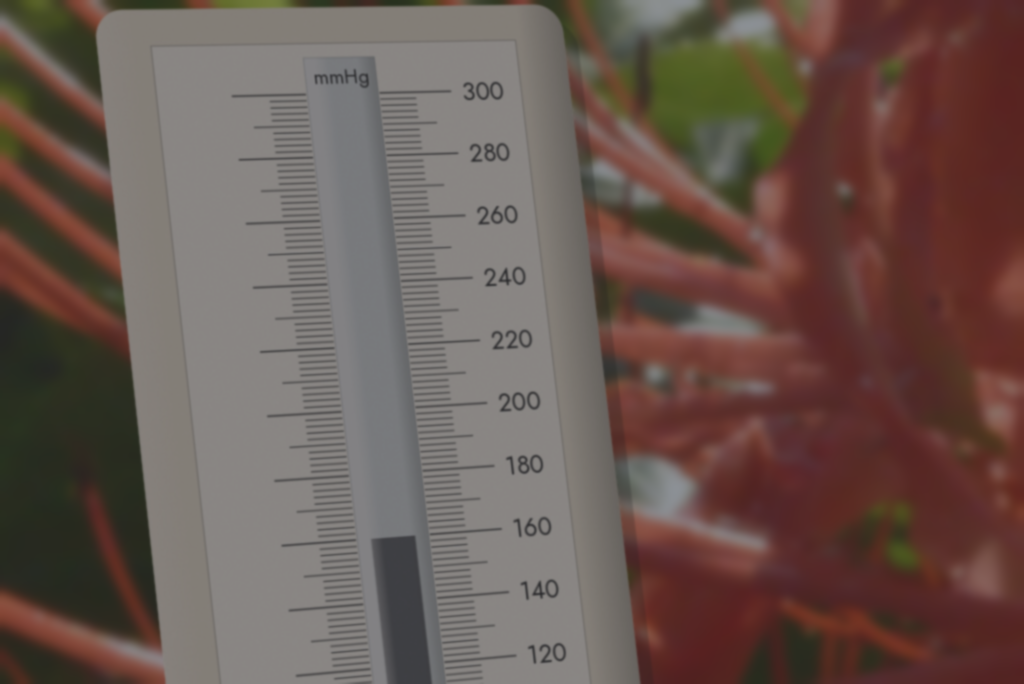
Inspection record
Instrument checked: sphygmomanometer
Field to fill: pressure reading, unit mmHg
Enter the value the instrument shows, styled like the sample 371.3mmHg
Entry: 160mmHg
